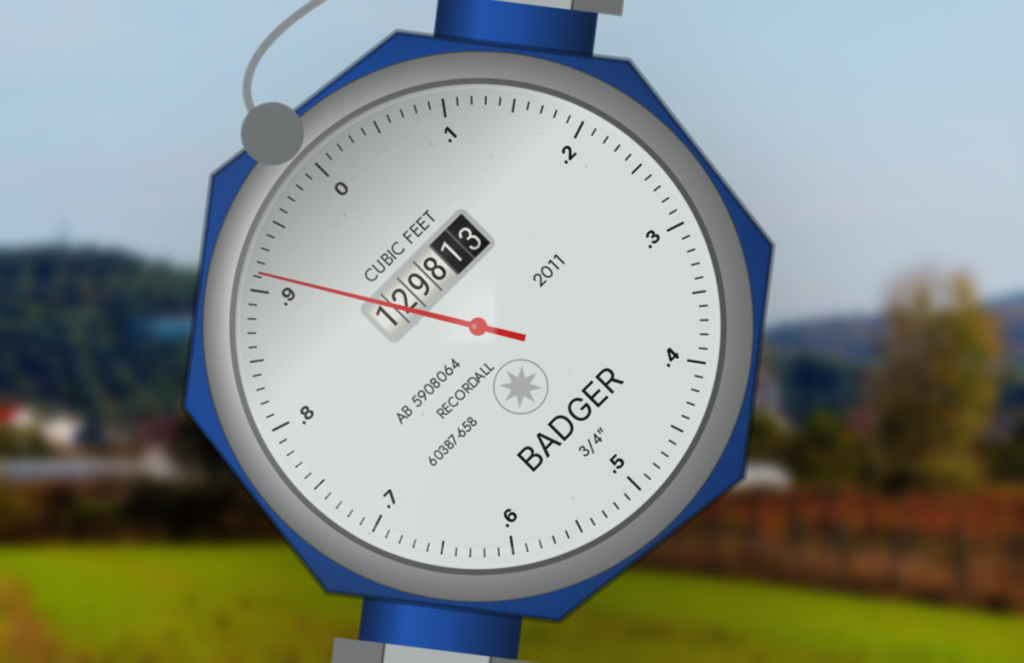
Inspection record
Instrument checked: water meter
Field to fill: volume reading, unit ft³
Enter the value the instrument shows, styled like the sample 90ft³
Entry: 129812.91ft³
